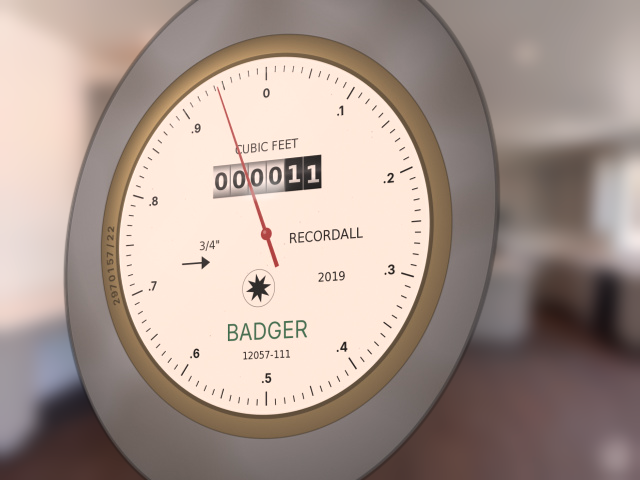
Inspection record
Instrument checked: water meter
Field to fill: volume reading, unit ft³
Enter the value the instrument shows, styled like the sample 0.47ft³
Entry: 10.94ft³
